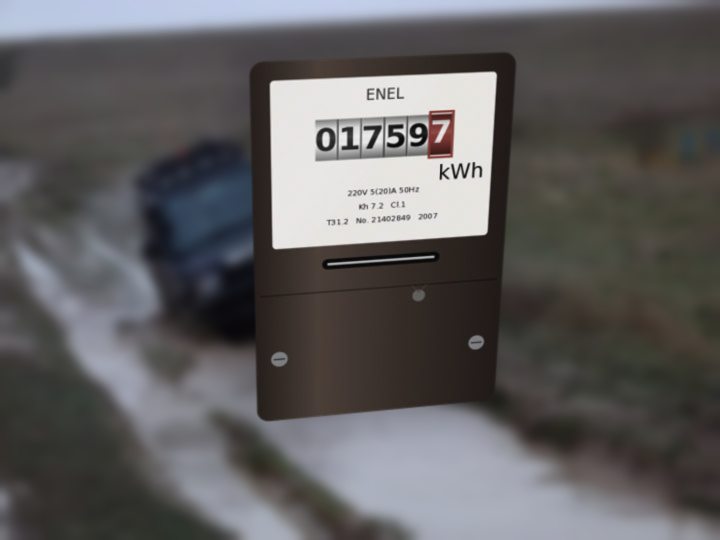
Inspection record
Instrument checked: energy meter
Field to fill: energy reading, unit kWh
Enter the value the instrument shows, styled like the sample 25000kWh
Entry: 1759.7kWh
